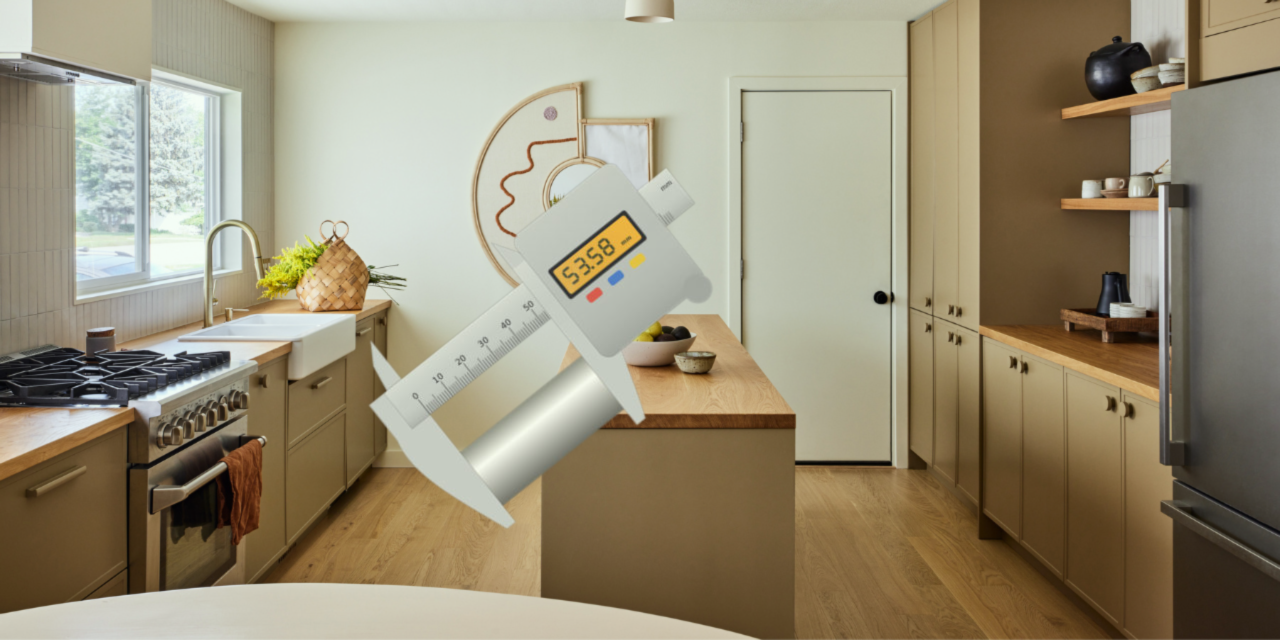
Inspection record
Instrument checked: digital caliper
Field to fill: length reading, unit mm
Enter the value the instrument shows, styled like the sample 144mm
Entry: 53.58mm
